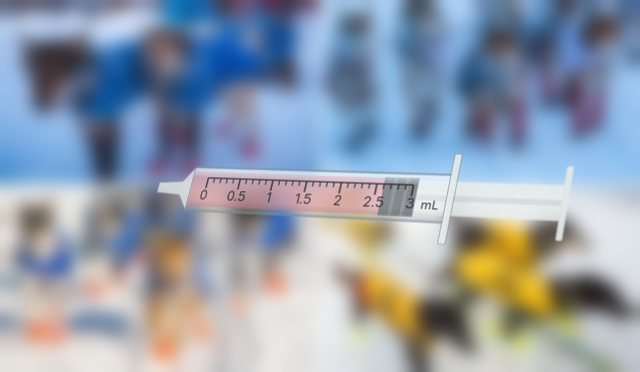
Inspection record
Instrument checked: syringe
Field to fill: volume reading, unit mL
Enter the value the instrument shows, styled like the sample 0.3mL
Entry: 2.6mL
